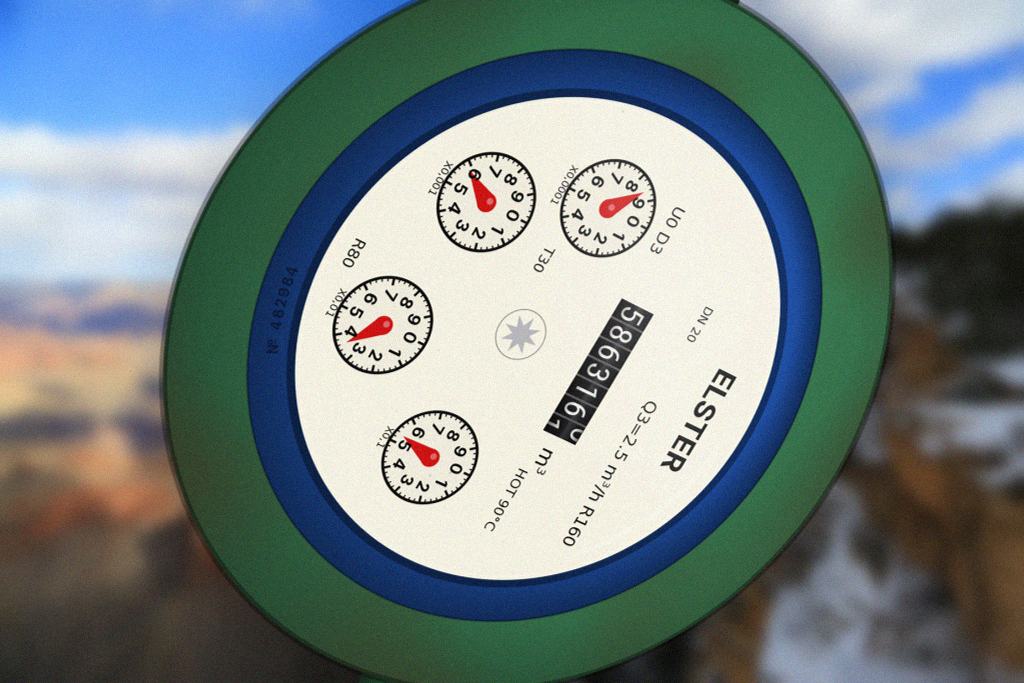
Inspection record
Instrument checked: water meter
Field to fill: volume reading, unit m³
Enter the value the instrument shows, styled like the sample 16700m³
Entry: 5863160.5358m³
